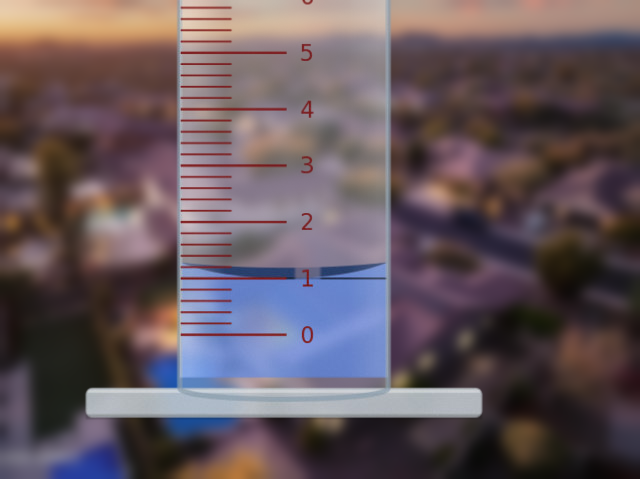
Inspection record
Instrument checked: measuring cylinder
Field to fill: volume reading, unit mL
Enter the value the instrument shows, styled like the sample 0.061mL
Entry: 1mL
